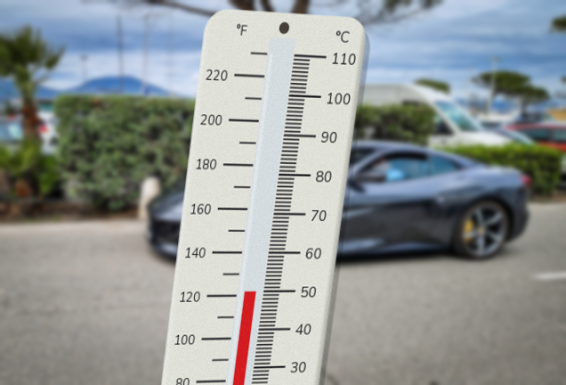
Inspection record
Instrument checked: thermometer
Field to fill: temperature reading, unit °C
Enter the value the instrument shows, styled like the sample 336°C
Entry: 50°C
